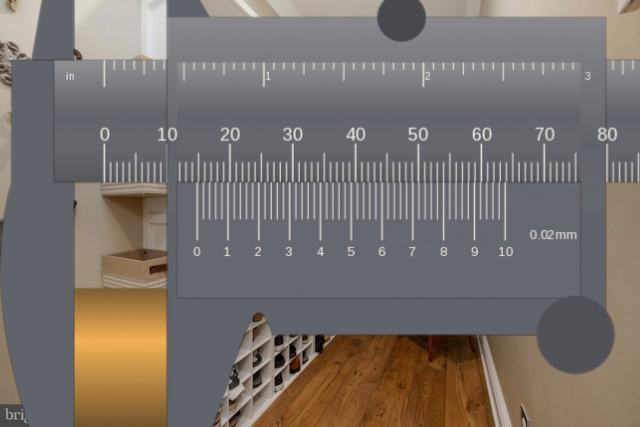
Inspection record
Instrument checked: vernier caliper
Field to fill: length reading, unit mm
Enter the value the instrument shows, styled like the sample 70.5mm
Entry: 14.8mm
